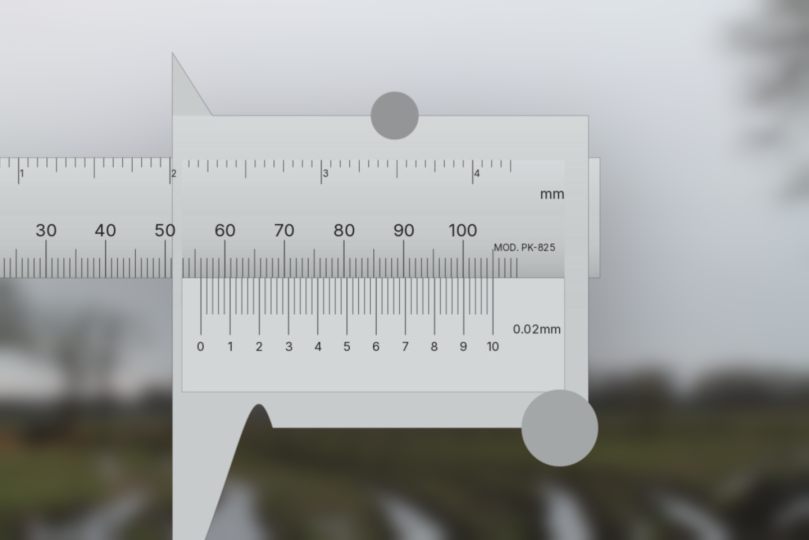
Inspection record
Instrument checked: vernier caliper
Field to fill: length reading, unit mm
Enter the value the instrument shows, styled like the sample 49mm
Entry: 56.0mm
